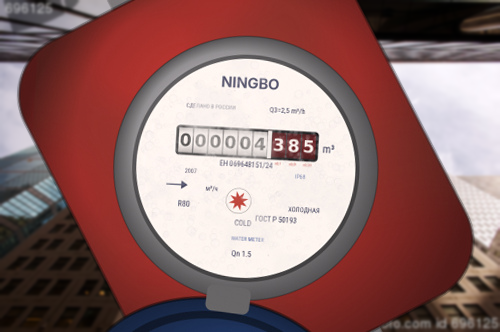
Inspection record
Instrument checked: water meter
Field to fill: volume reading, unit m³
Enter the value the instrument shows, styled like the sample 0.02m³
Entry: 4.385m³
